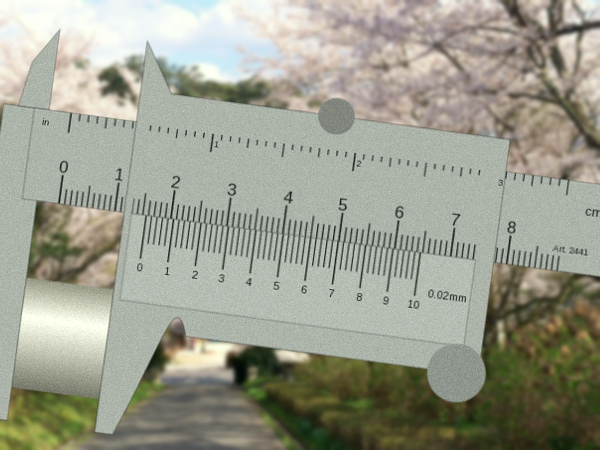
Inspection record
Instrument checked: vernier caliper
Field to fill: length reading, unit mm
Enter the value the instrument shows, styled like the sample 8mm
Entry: 15.6mm
